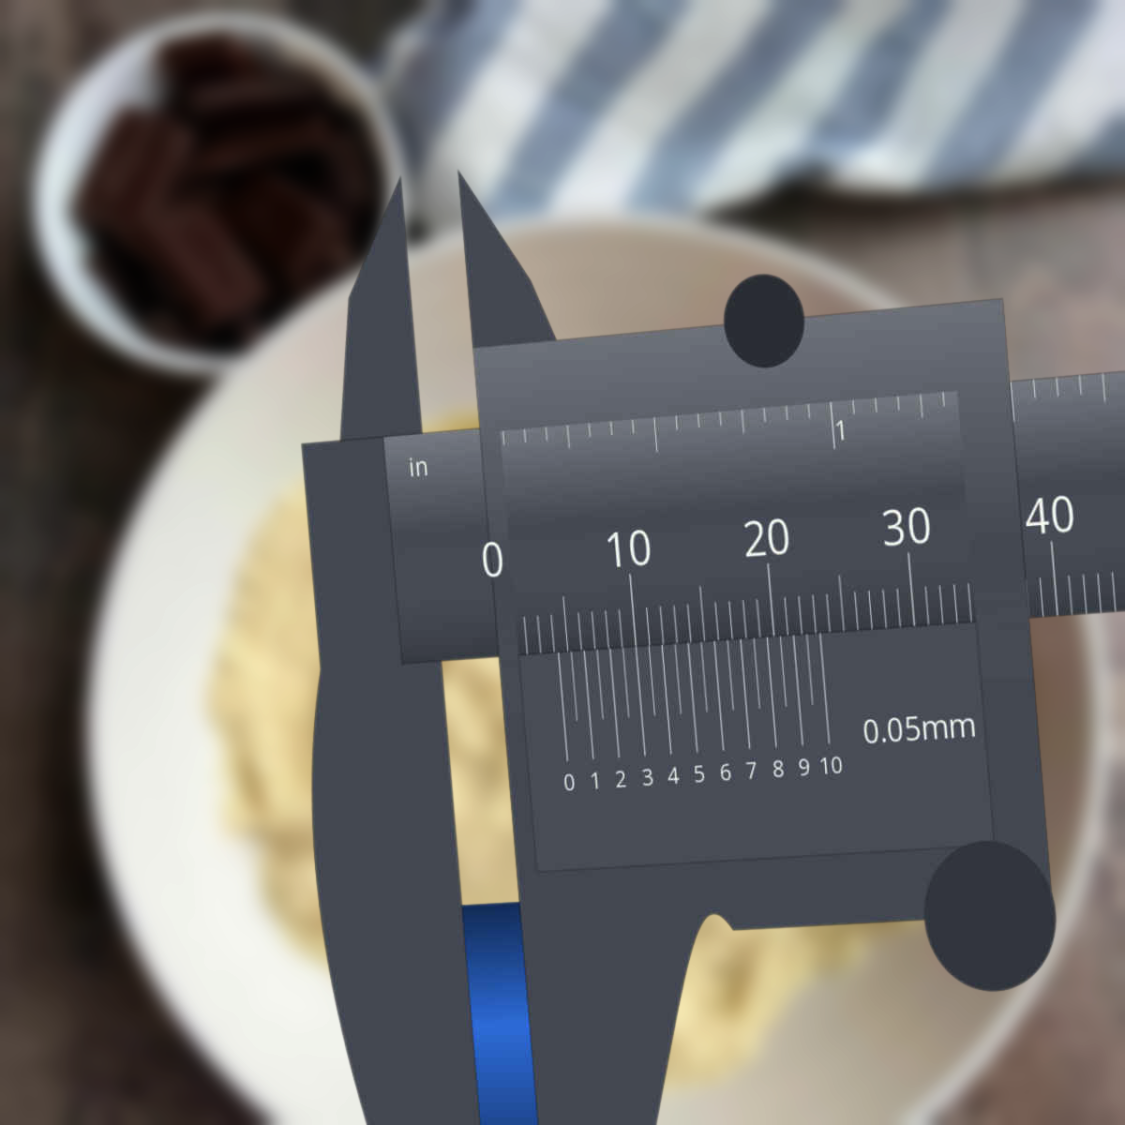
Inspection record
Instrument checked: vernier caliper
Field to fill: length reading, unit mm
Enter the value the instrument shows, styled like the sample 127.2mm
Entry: 4.3mm
